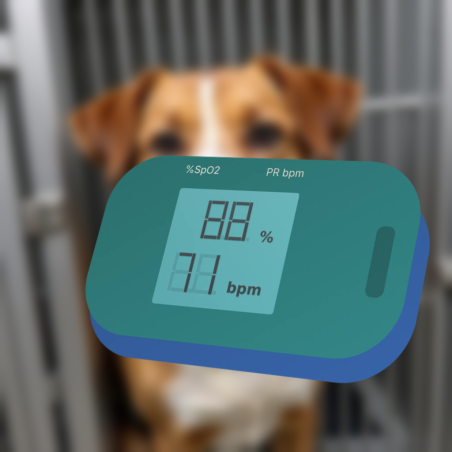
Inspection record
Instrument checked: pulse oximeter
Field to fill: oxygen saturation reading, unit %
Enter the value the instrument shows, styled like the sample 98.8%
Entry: 88%
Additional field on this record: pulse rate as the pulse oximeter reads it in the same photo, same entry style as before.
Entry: 71bpm
